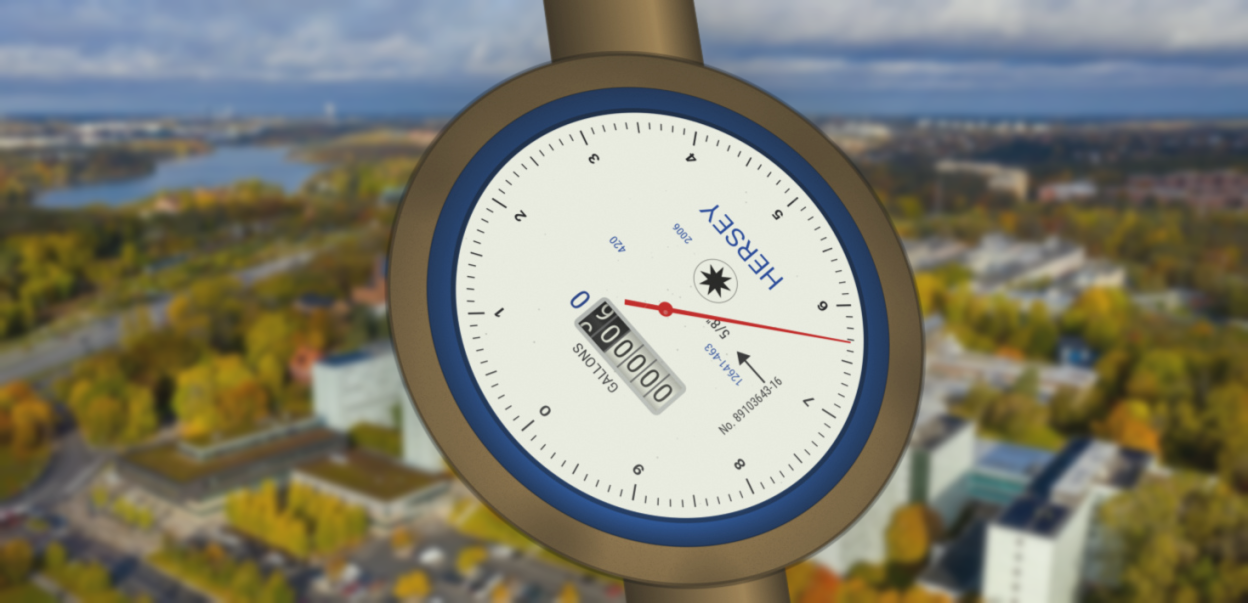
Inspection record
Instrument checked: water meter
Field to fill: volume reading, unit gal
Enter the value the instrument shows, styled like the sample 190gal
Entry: 56.3gal
